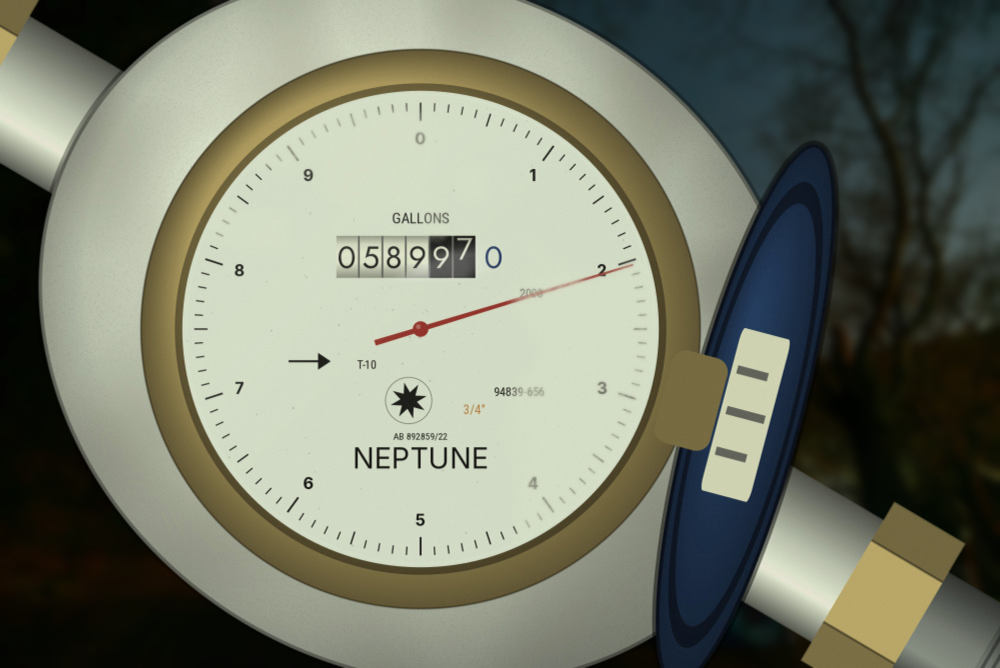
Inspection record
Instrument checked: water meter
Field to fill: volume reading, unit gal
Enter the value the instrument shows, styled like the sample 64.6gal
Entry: 589972.0gal
